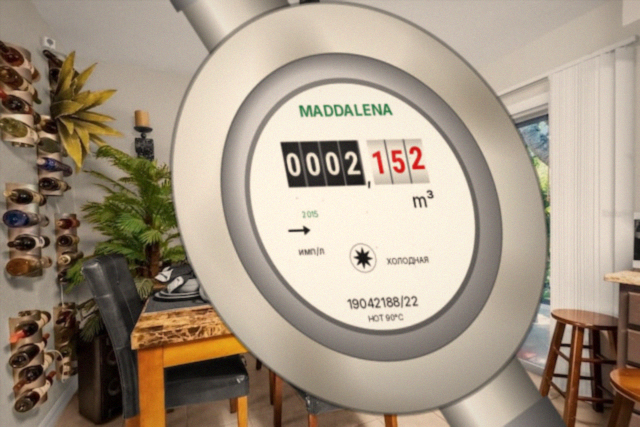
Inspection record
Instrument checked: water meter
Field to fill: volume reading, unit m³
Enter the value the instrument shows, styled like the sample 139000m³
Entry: 2.152m³
